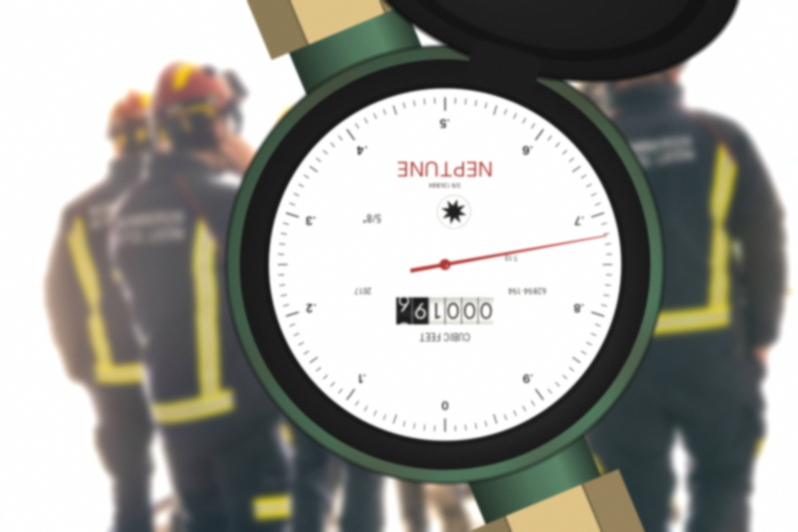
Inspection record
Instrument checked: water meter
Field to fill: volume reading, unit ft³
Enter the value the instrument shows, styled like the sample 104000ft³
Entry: 195.72ft³
